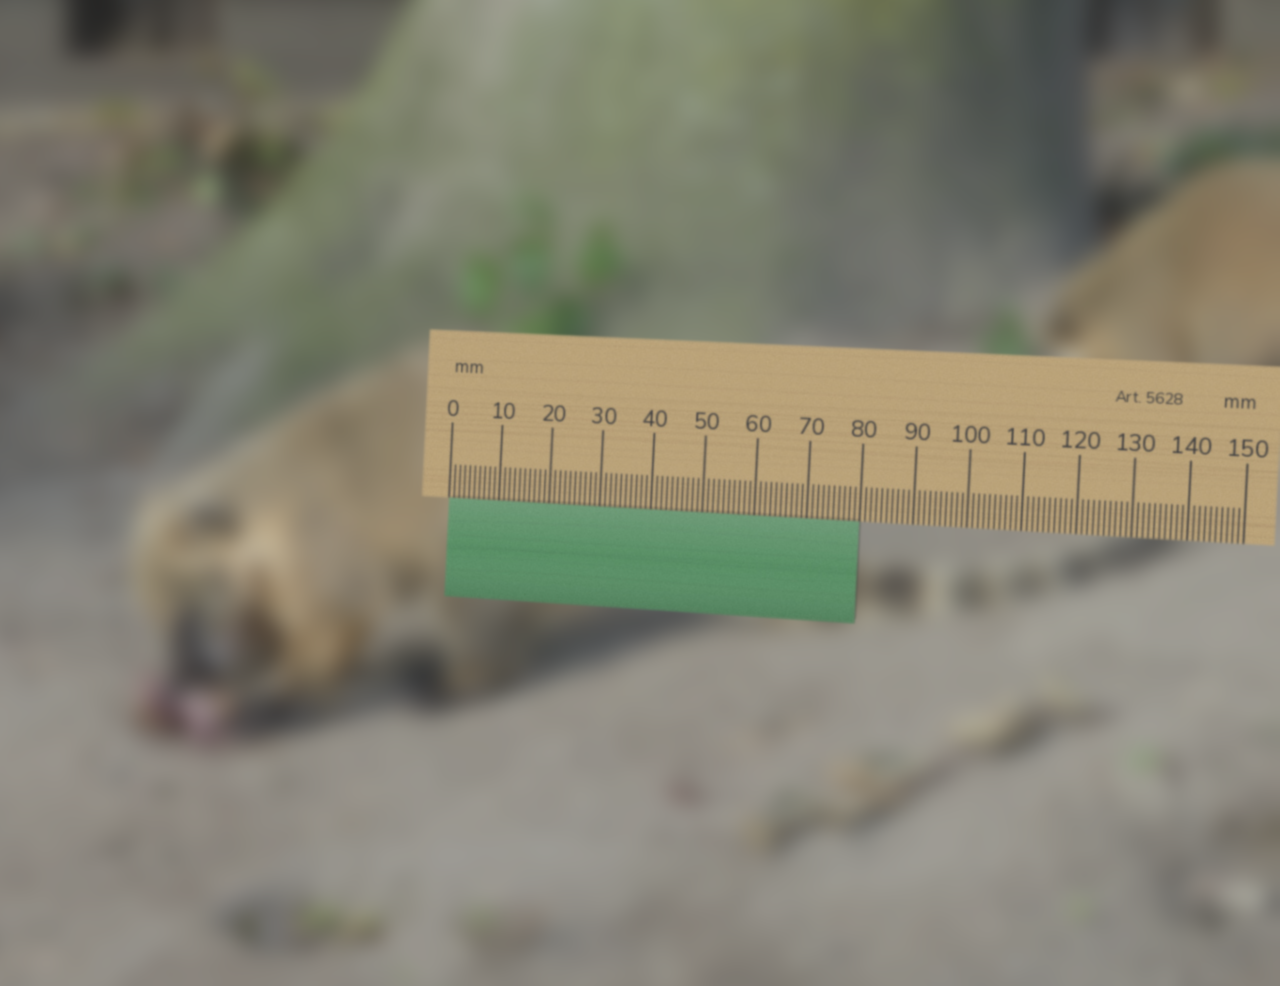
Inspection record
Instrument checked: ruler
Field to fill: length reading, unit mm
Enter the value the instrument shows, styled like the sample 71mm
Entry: 80mm
